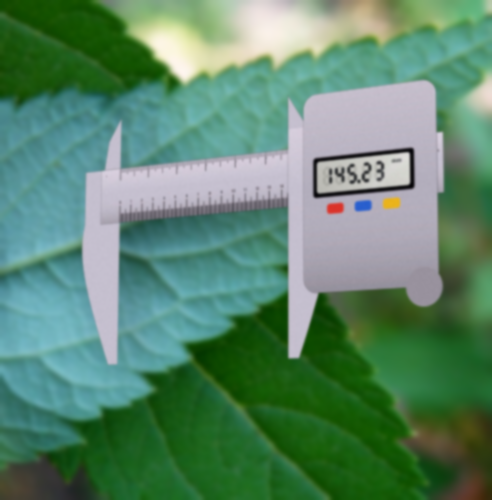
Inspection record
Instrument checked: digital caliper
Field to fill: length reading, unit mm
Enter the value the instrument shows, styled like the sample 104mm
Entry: 145.23mm
